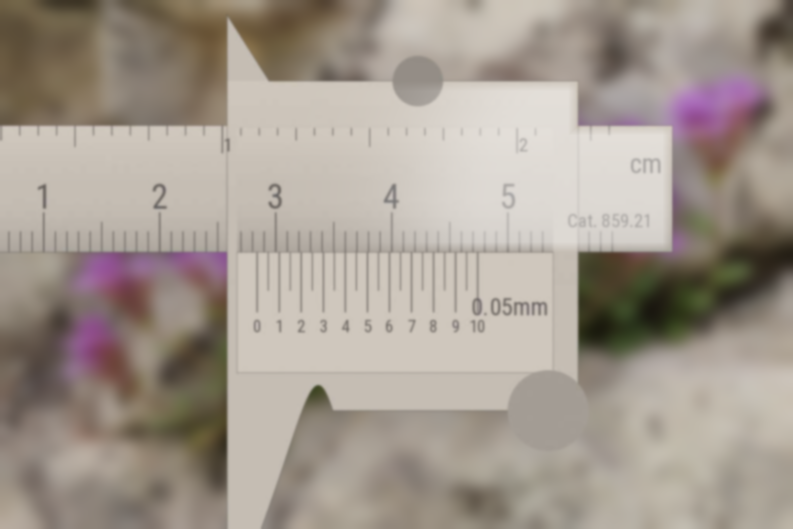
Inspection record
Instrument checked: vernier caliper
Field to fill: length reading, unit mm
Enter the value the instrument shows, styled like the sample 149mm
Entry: 28.4mm
